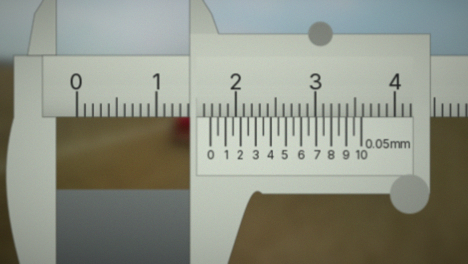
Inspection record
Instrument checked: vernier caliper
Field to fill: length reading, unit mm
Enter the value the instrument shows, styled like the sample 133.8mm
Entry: 16.8mm
